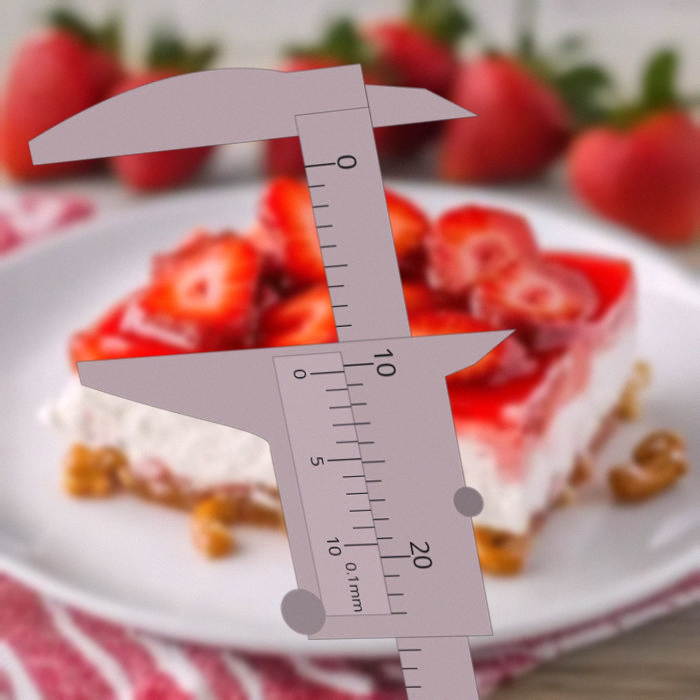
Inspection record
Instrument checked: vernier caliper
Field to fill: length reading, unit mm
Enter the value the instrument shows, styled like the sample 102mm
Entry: 10.3mm
